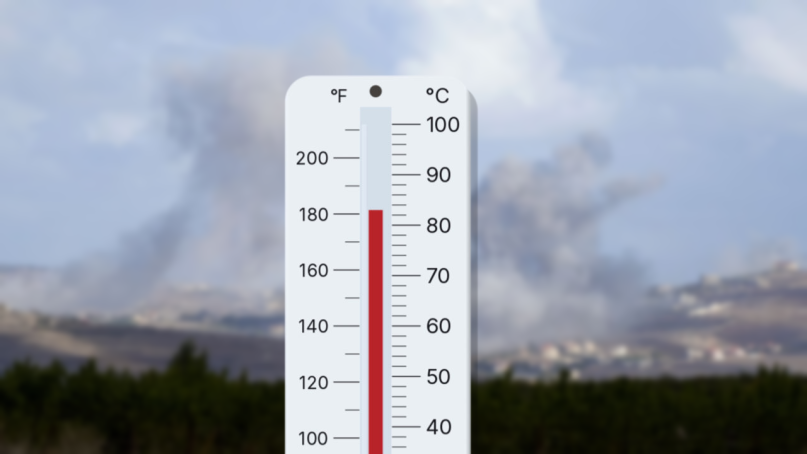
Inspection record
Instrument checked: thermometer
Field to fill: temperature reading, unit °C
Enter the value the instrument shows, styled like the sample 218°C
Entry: 83°C
